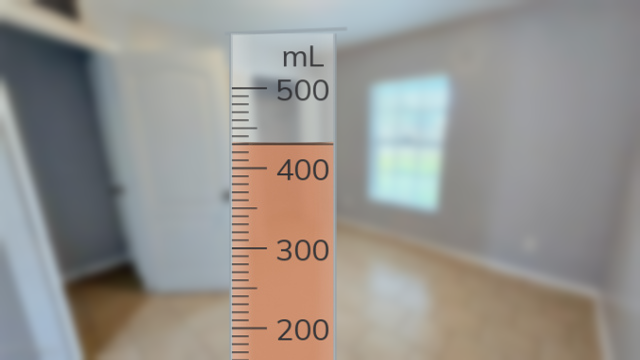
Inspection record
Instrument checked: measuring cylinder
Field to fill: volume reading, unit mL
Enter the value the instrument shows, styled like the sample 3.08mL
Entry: 430mL
